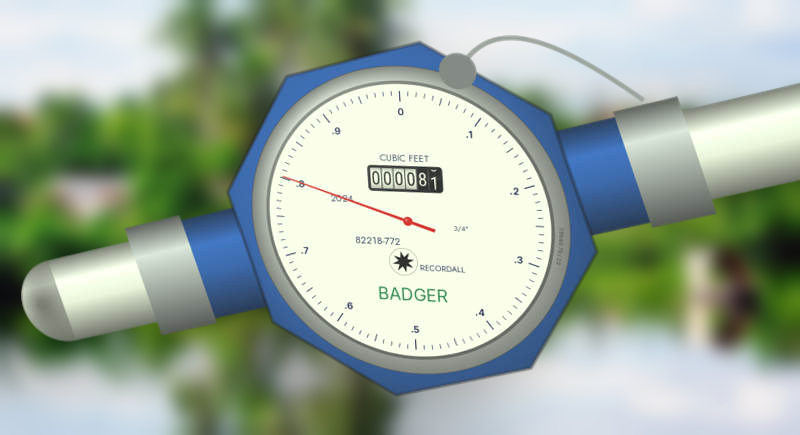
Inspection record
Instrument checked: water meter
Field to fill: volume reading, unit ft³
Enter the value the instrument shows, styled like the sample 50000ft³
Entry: 80.80ft³
